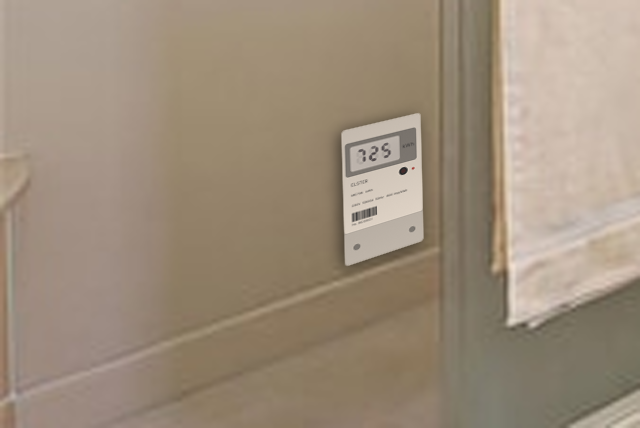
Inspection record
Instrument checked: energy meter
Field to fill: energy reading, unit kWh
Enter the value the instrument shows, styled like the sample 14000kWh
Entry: 725kWh
